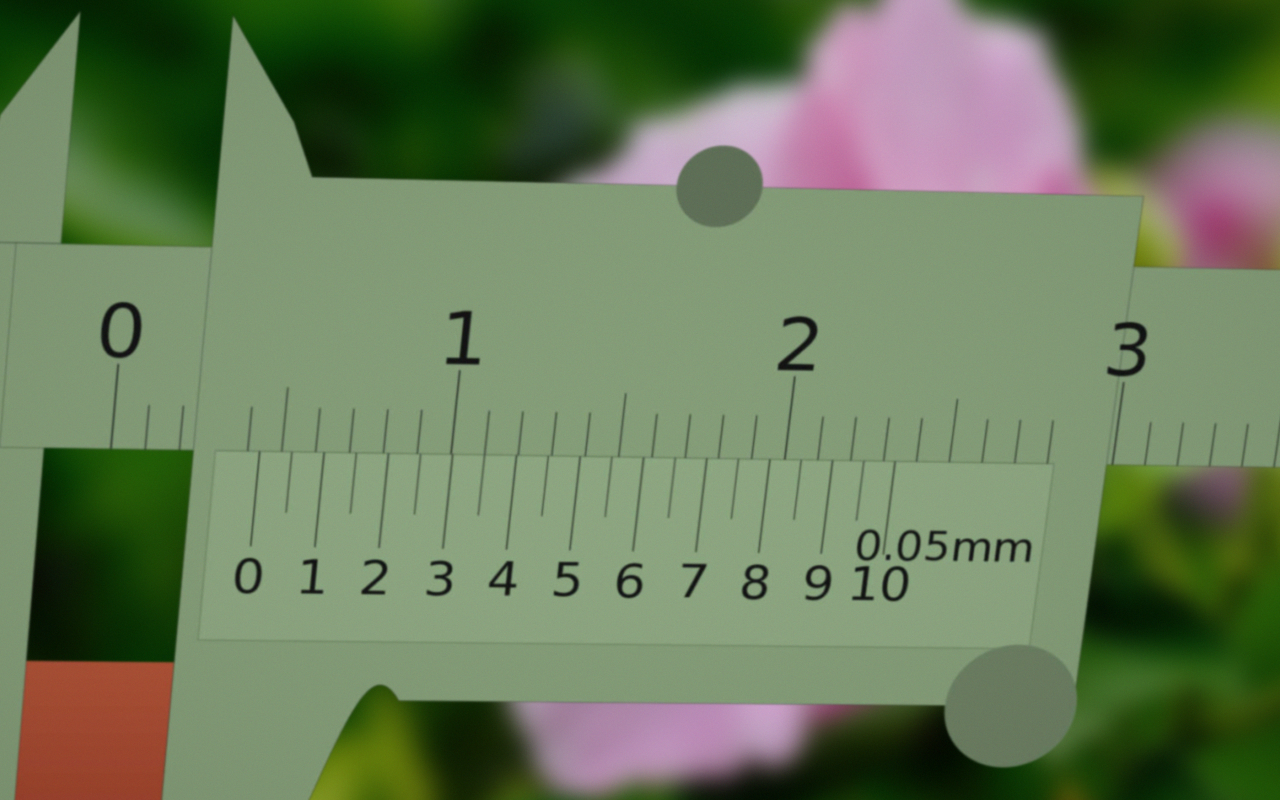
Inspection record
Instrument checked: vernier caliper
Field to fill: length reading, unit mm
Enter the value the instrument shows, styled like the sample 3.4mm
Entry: 4.35mm
